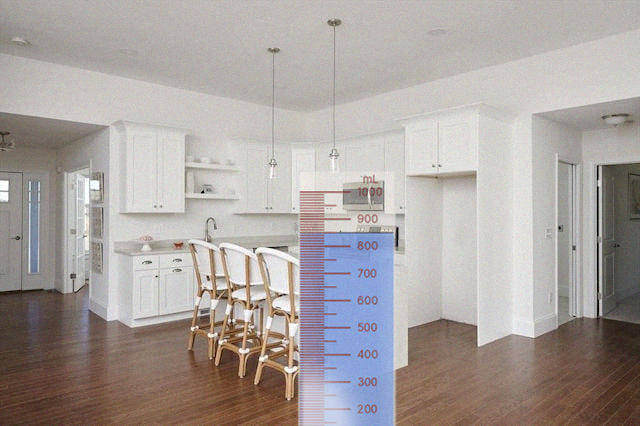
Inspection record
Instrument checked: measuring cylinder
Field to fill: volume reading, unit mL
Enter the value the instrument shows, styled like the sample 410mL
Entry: 850mL
